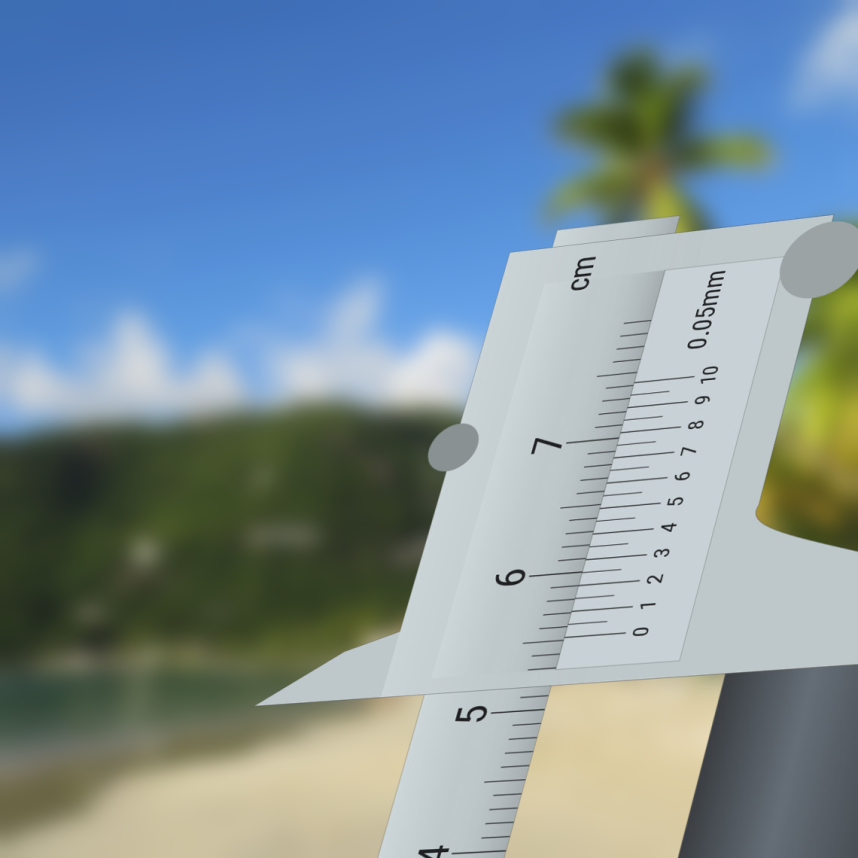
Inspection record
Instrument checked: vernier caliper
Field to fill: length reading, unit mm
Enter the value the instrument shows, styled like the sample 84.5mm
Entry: 55.2mm
